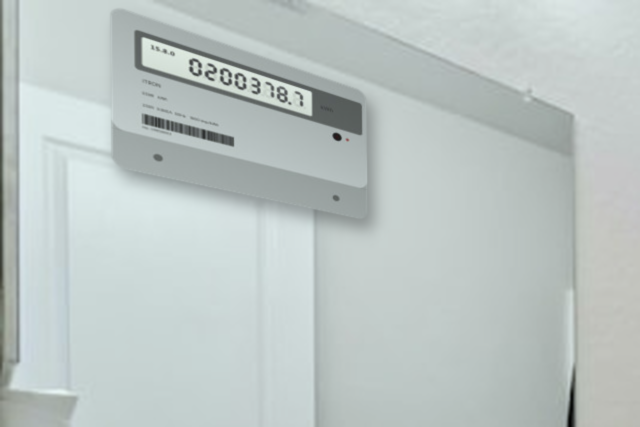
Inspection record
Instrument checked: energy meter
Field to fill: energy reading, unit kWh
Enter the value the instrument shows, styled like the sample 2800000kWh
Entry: 200378.7kWh
